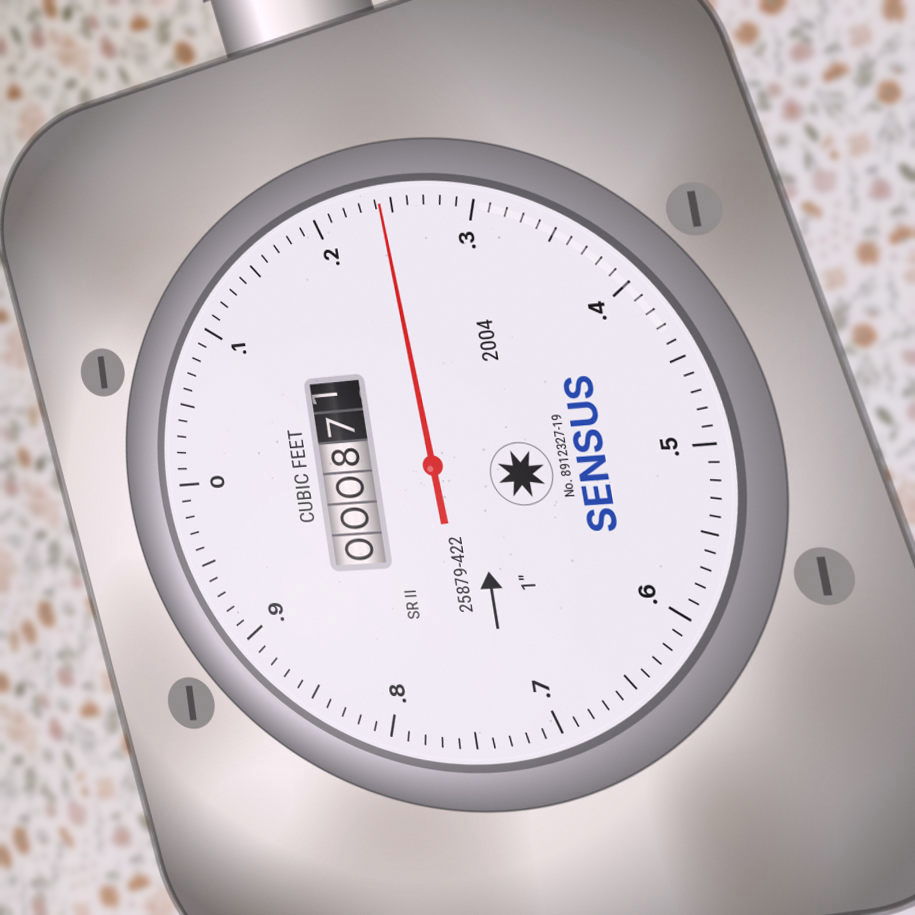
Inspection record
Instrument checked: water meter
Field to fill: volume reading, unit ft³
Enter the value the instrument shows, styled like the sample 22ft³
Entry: 871.24ft³
